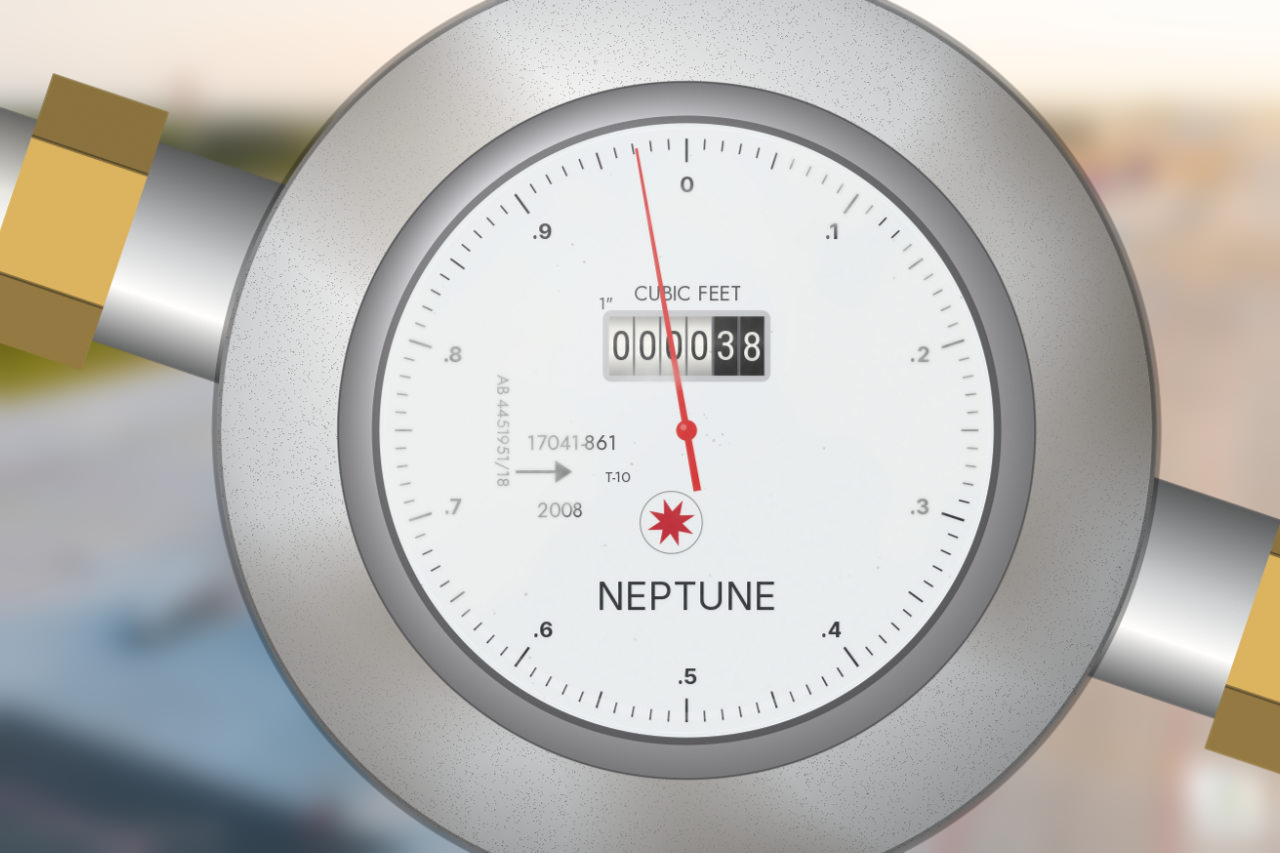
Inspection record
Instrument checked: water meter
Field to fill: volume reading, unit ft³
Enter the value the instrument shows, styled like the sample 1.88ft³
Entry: 37.97ft³
